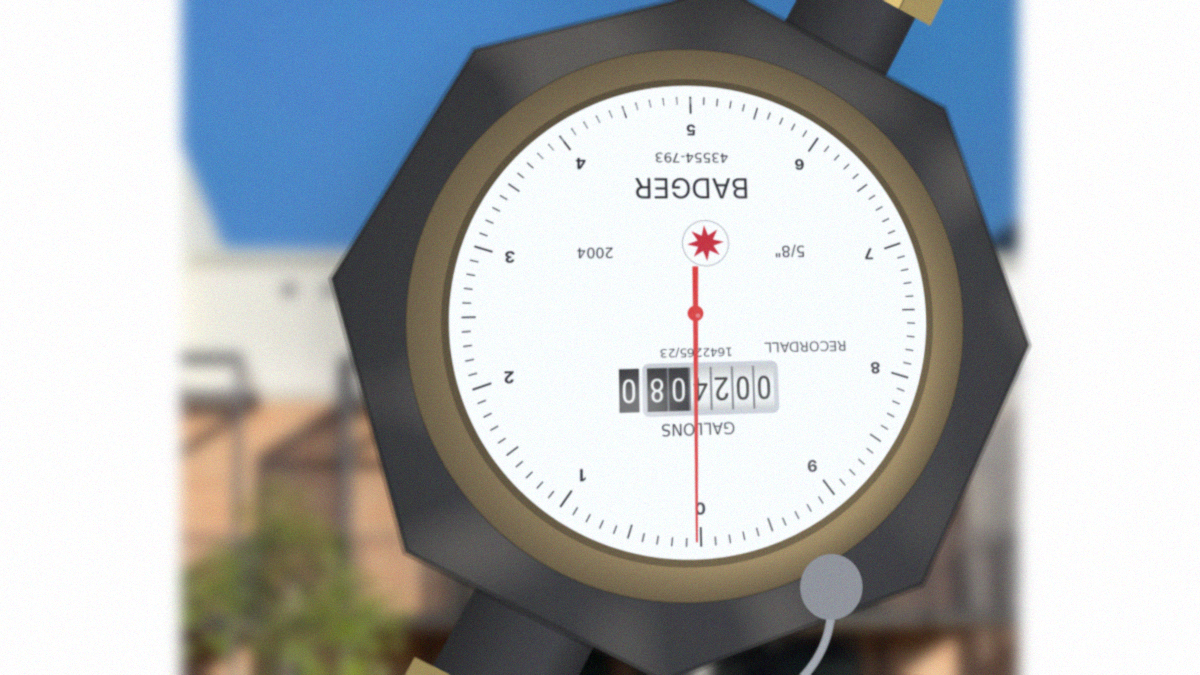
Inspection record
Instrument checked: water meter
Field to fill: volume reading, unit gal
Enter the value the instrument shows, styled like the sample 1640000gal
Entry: 24080.0gal
